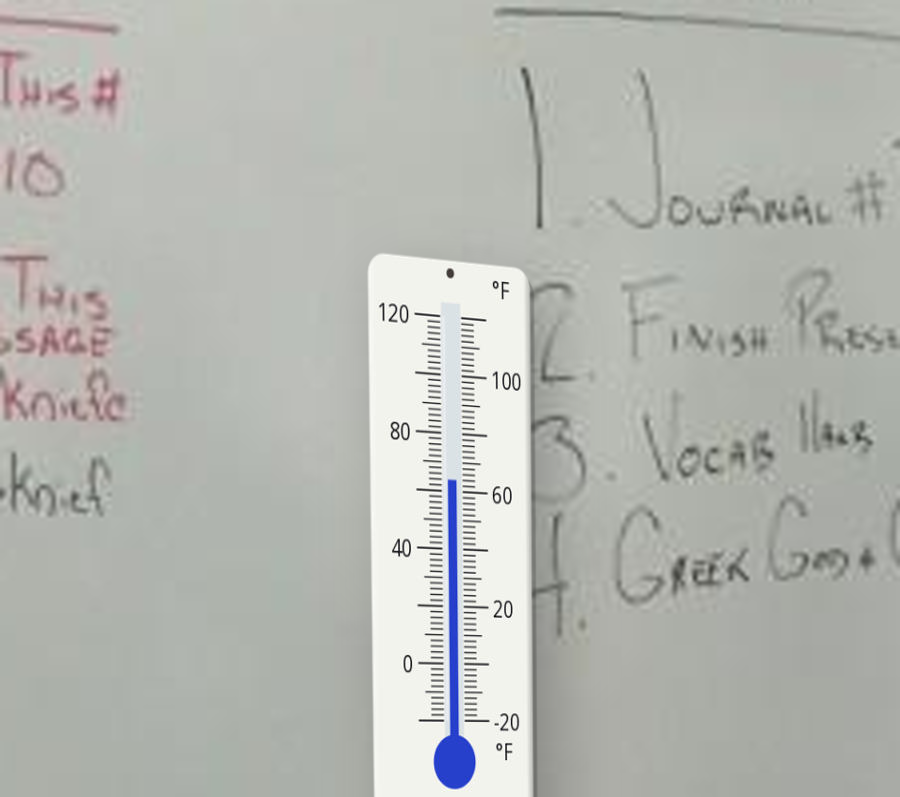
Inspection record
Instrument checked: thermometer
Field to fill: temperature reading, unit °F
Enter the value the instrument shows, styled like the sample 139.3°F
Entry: 64°F
